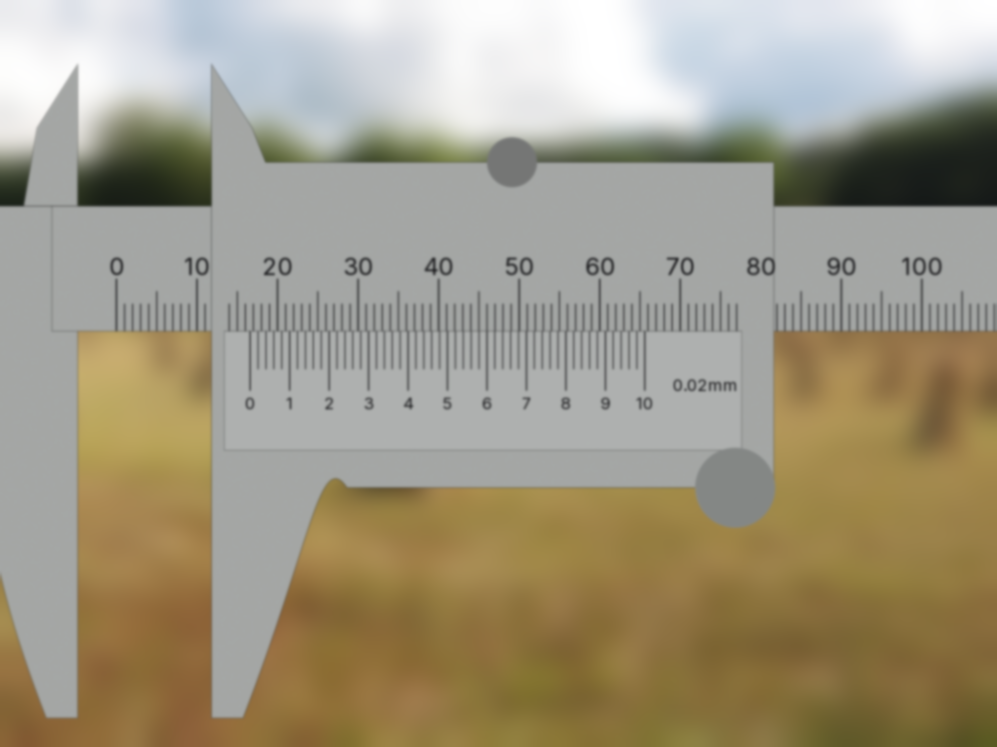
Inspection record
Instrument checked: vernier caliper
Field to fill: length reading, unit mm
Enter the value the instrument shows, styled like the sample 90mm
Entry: 16.6mm
